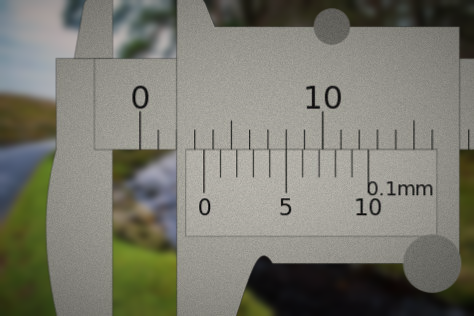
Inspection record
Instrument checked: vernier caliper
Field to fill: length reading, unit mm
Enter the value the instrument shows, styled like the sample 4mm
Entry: 3.5mm
